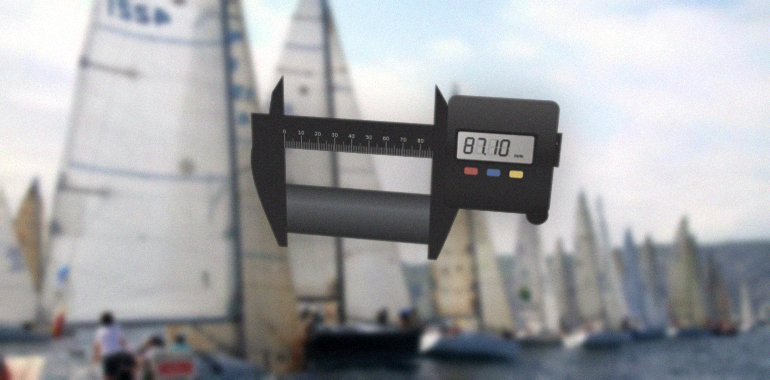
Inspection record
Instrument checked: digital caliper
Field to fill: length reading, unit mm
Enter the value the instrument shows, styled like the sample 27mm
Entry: 87.10mm
